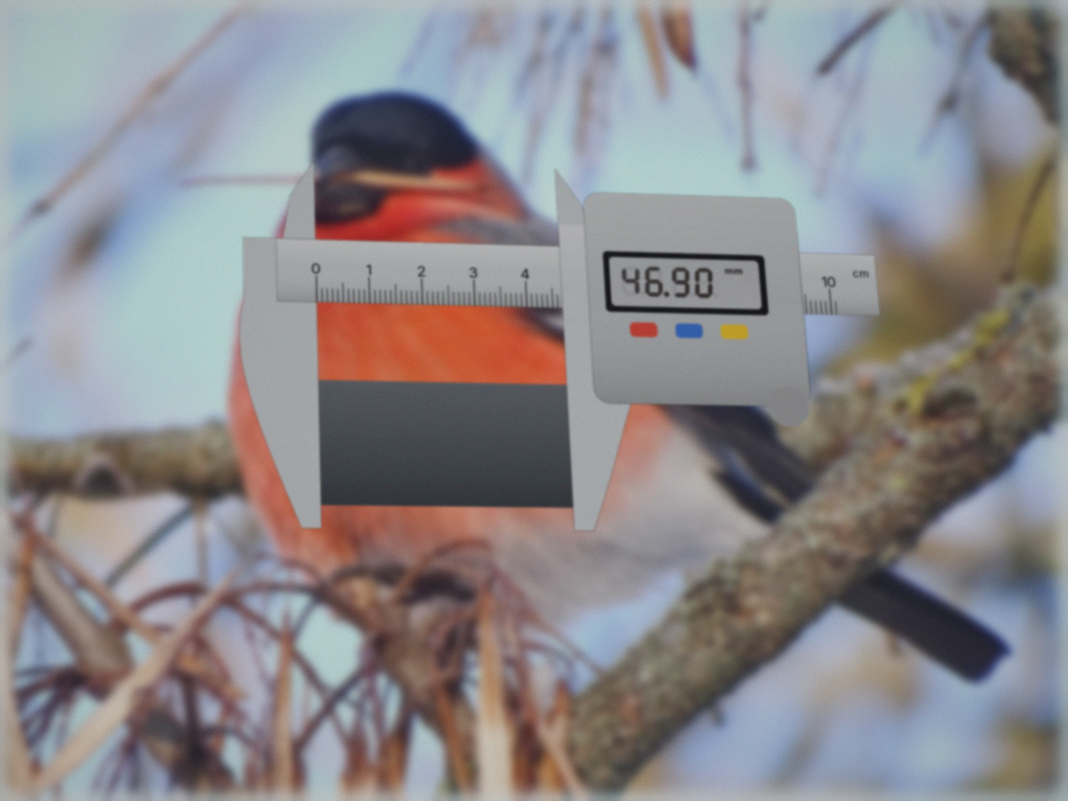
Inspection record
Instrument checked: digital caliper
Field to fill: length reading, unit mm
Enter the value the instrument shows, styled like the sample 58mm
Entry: 46.90mm
